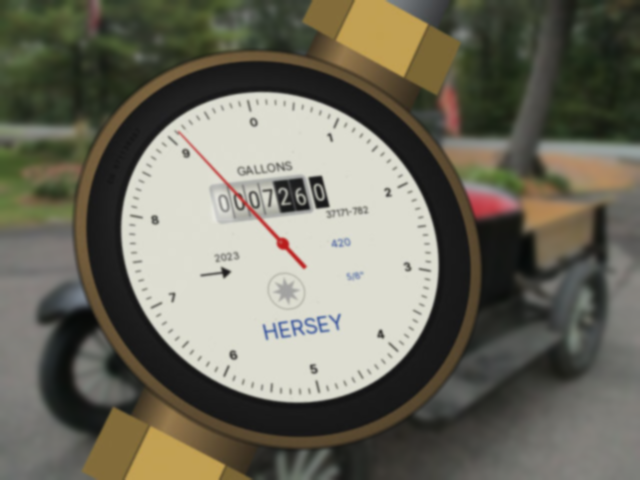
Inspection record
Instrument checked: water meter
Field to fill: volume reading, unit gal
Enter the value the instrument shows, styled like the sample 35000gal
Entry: 7259.1gal
